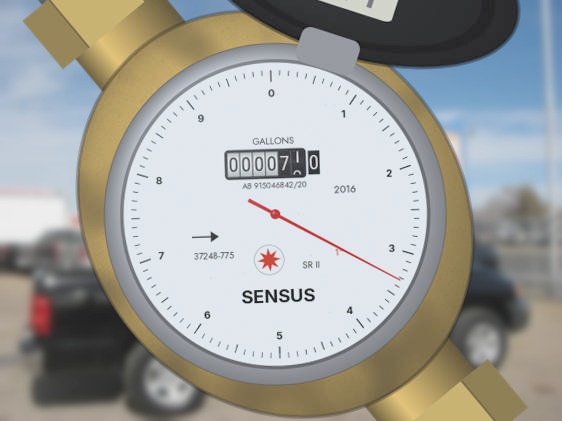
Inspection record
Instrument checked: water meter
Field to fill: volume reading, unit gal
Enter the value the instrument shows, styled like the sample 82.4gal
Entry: 713.3gal
